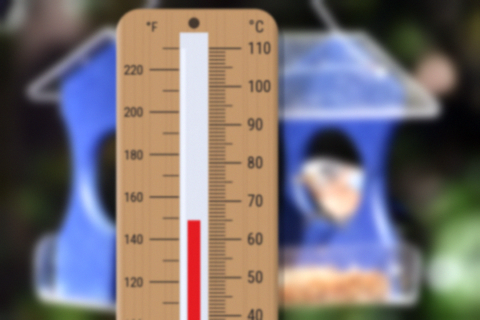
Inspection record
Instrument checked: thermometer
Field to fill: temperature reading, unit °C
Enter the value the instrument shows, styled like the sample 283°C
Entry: 65°C
